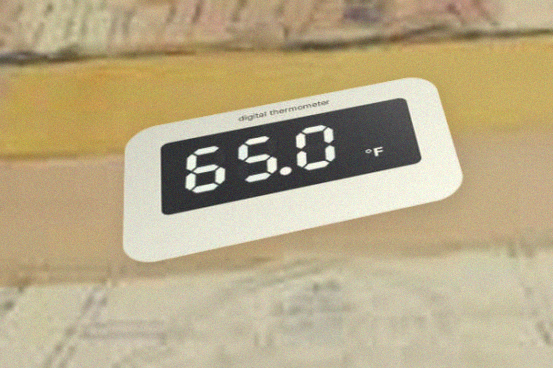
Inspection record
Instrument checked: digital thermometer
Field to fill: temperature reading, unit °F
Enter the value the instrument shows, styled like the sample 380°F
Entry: 65.0°F
